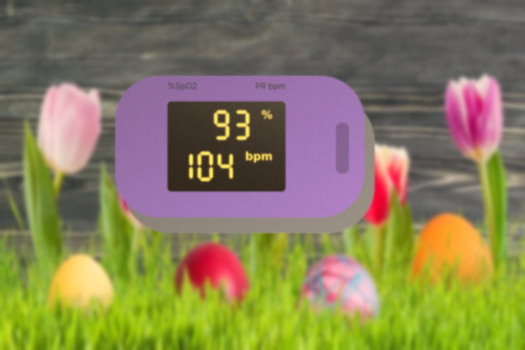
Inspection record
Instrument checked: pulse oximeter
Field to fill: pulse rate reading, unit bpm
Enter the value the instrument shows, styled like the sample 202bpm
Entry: 104bpm
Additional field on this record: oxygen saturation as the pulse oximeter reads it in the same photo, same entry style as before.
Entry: 93%
